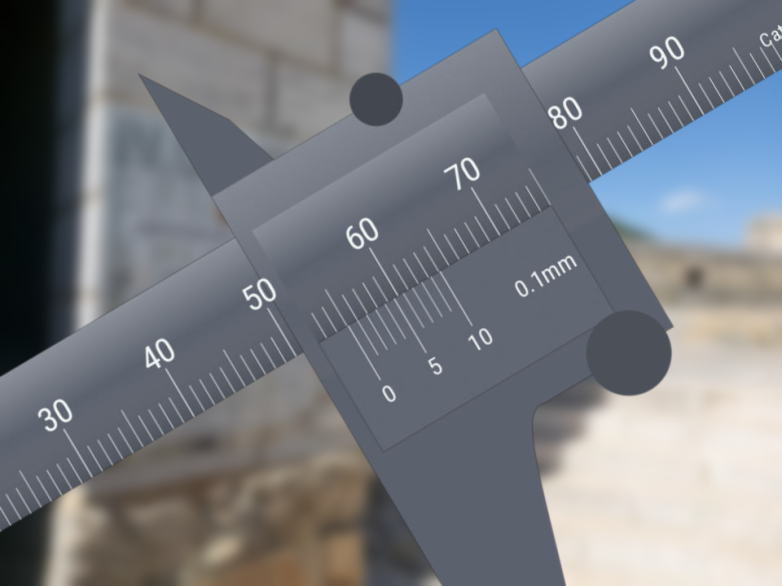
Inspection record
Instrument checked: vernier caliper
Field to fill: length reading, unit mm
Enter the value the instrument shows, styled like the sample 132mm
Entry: 55.1mm
